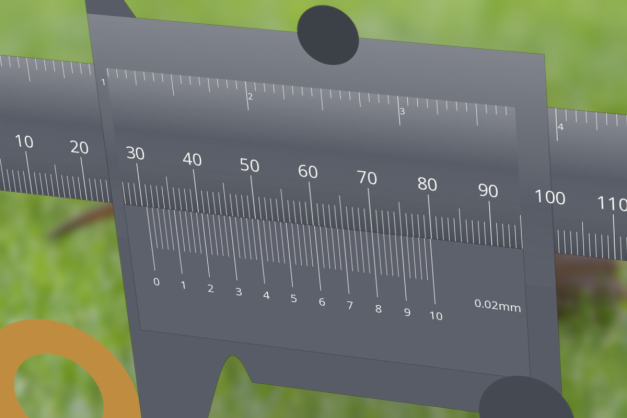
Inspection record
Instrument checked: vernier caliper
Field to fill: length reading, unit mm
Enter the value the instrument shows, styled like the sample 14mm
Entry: 30.8mm
